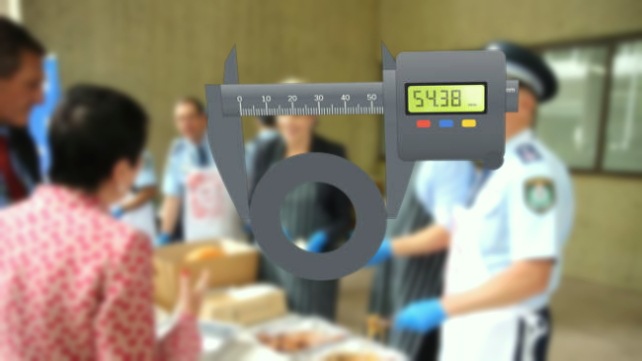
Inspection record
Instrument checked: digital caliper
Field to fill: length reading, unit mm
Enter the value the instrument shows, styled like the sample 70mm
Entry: 54.38mm
